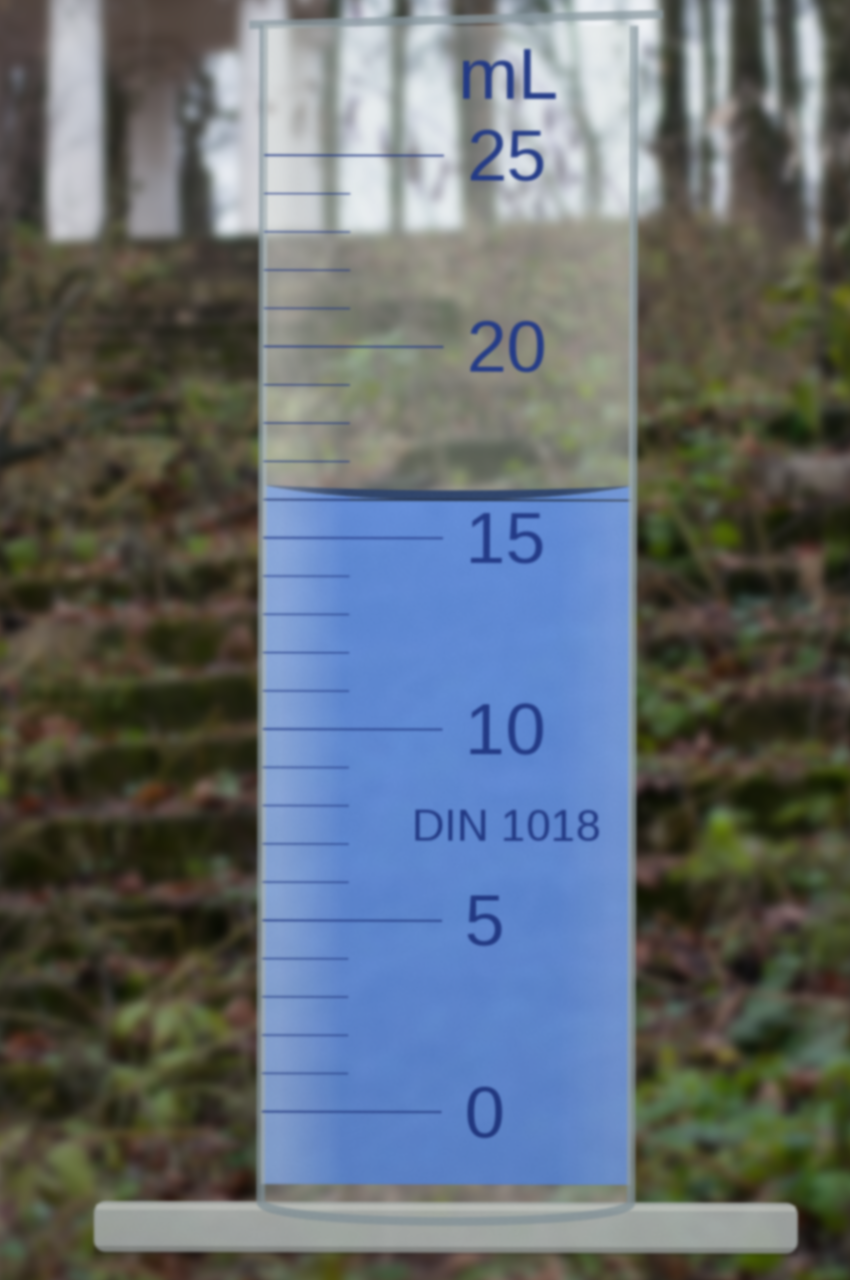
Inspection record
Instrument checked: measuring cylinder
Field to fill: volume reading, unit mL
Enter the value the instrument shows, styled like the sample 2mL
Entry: 16mL
